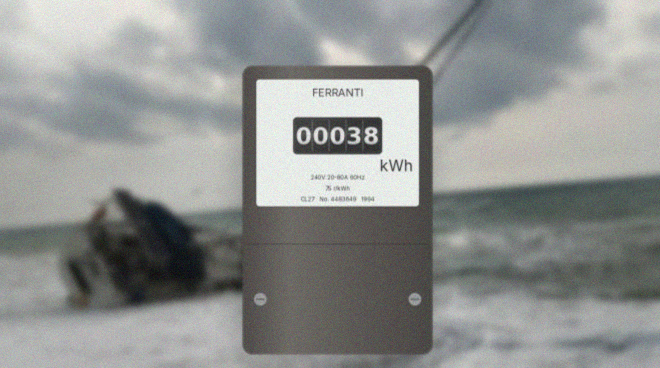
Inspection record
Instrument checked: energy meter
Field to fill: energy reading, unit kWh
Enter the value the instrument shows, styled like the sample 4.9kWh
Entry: 38kWh
